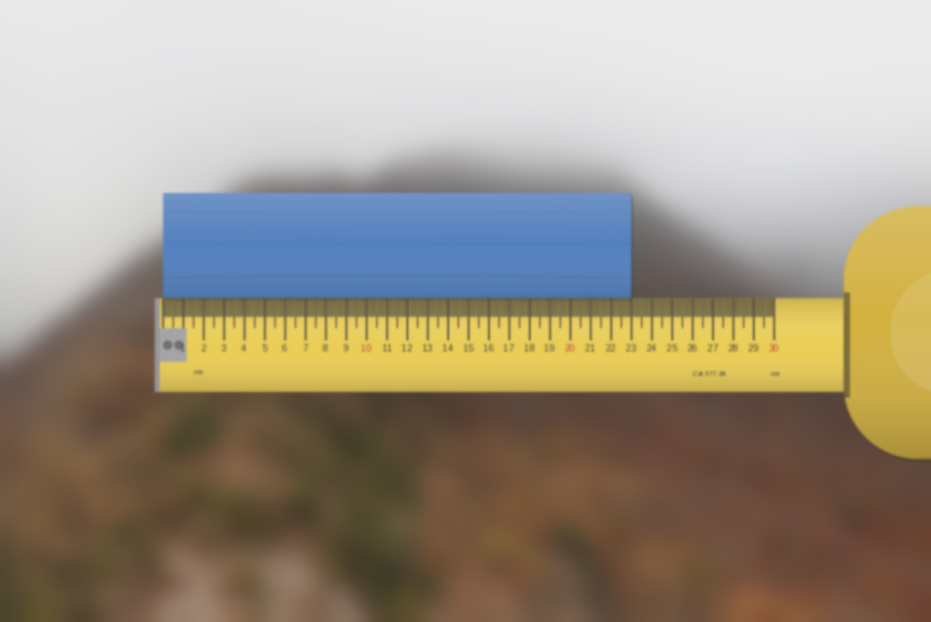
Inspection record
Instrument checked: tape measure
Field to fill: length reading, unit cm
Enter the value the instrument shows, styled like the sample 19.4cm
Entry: 23cm
